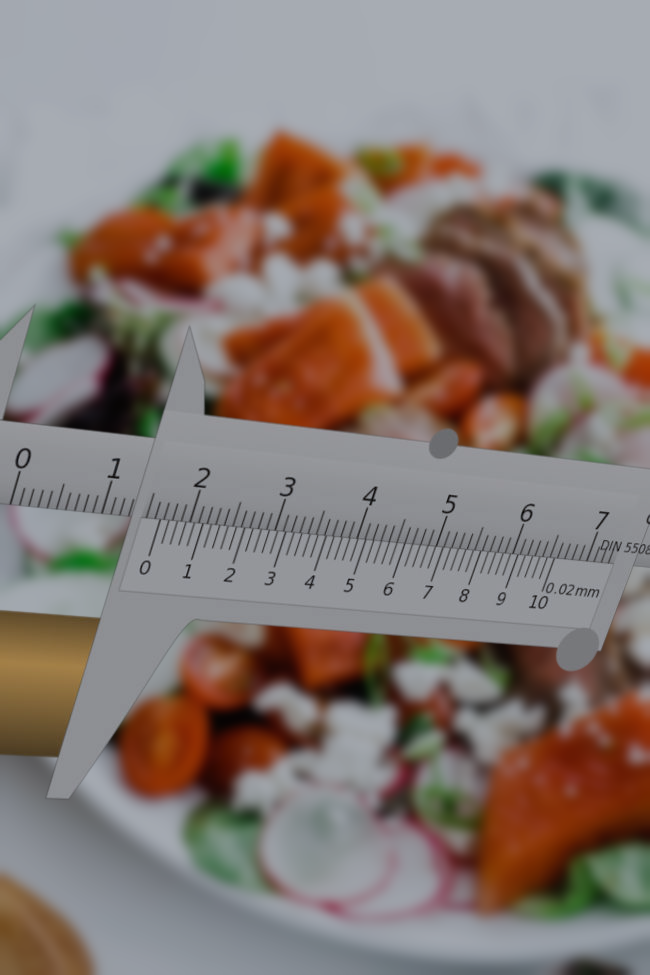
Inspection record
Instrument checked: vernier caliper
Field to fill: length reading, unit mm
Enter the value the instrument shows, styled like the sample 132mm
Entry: 16.6mm
